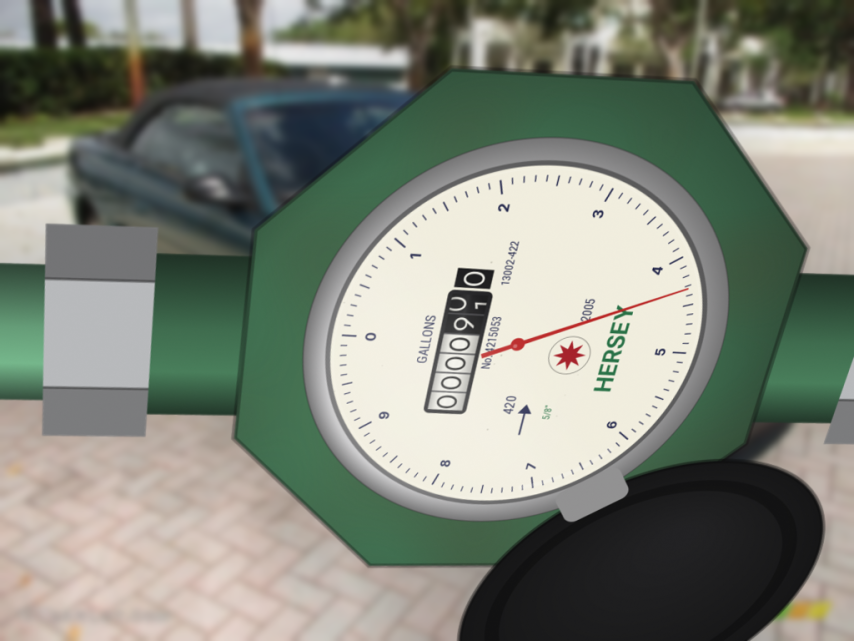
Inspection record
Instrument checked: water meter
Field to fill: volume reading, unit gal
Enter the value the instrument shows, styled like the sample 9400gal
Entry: 904.3gal
